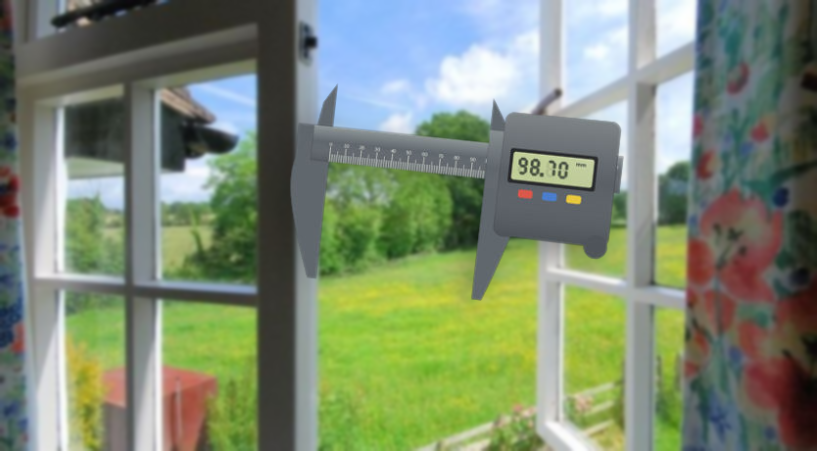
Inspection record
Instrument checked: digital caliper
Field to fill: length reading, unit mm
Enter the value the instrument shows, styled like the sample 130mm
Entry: 98.70mm
